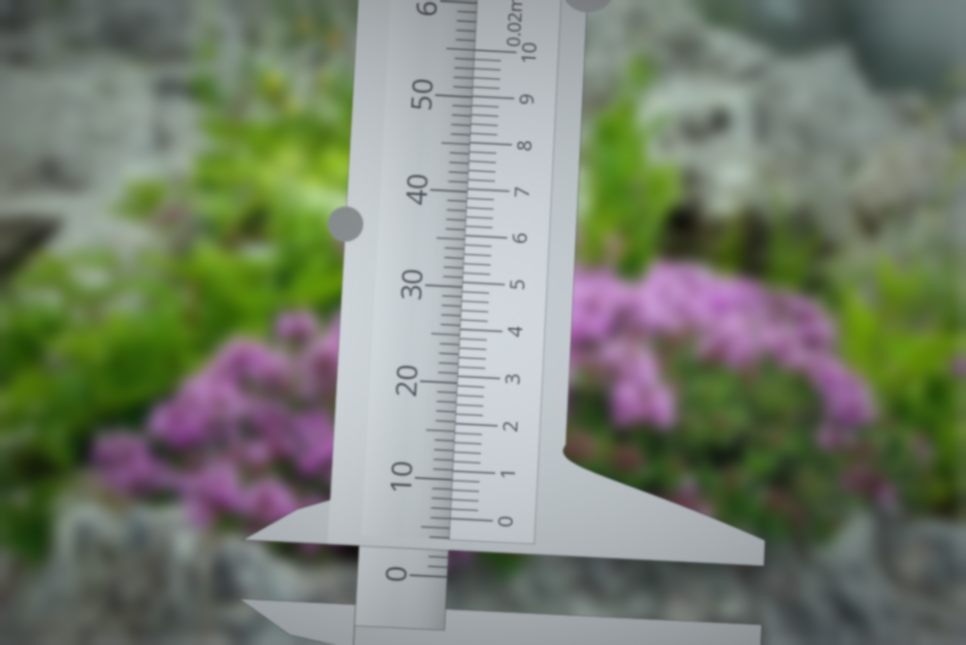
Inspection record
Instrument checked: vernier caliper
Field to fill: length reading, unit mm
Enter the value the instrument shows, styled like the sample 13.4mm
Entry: 6.0mm
